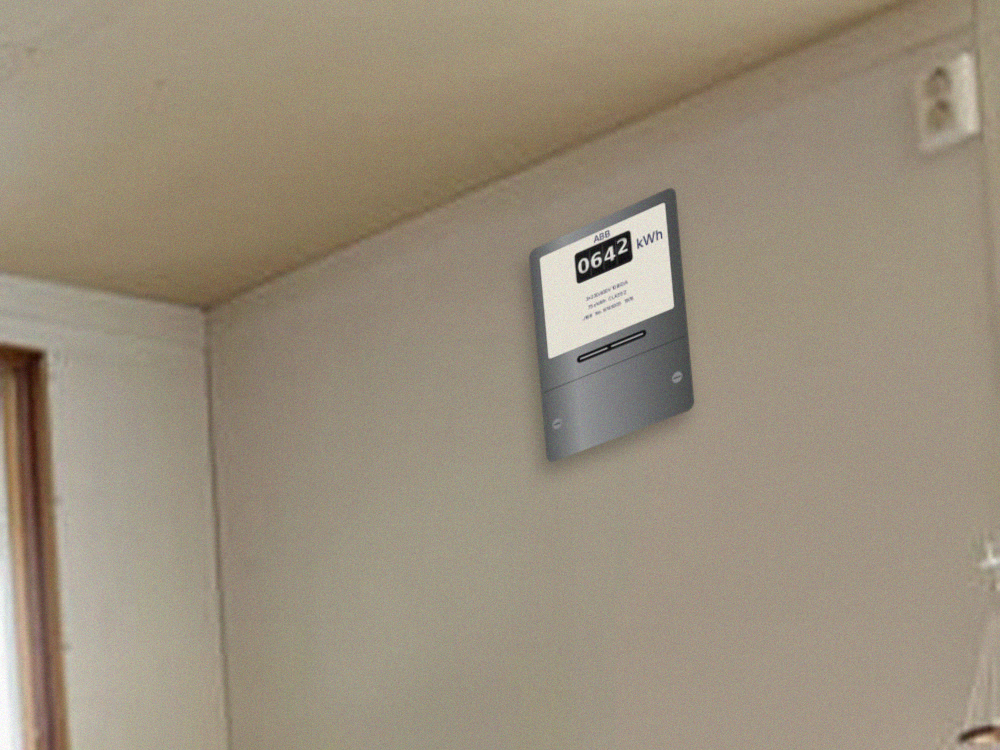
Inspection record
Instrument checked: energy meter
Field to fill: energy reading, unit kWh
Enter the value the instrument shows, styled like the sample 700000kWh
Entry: 642kWh
